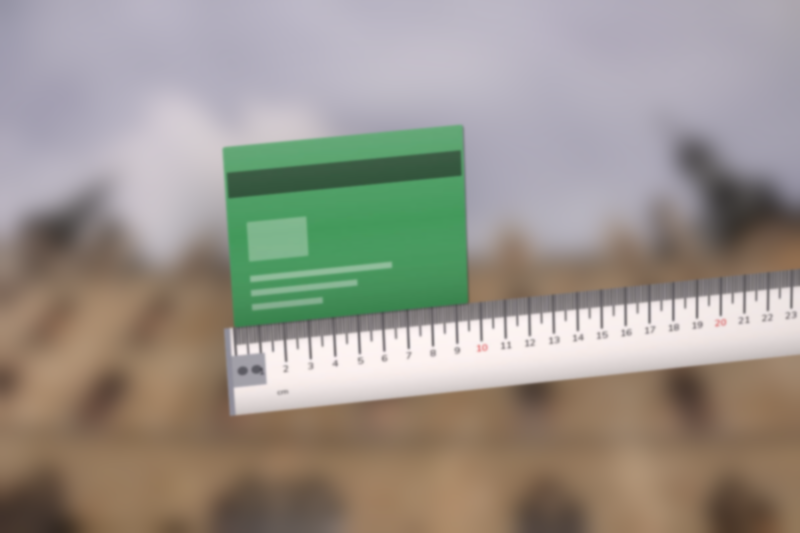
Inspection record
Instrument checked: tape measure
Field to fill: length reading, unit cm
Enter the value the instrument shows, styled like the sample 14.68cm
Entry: 9.5cm
